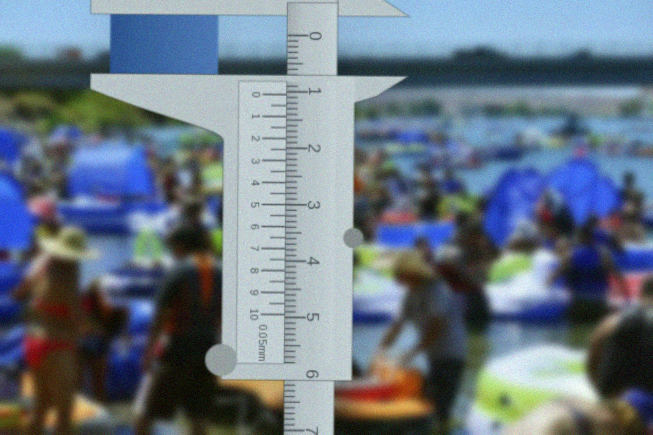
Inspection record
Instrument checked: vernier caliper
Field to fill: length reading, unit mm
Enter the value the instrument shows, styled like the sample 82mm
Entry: 10.5mm
